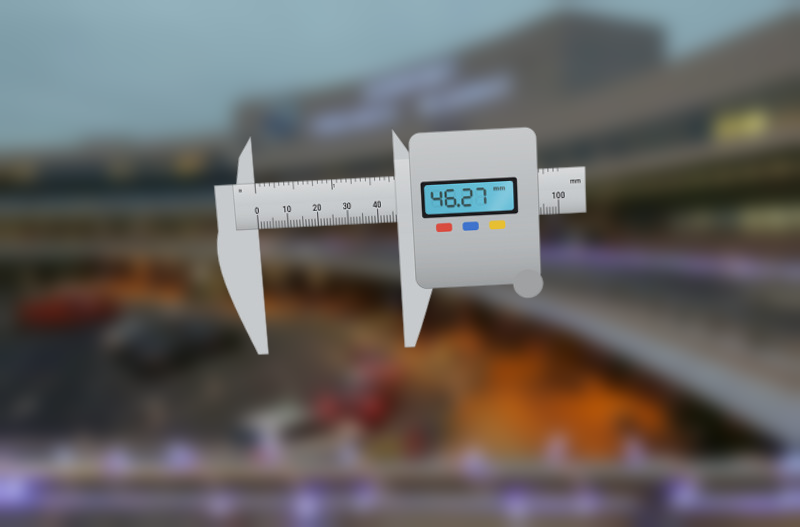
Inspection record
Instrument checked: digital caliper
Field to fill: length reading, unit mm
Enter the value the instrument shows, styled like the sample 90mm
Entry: 46.27mm
